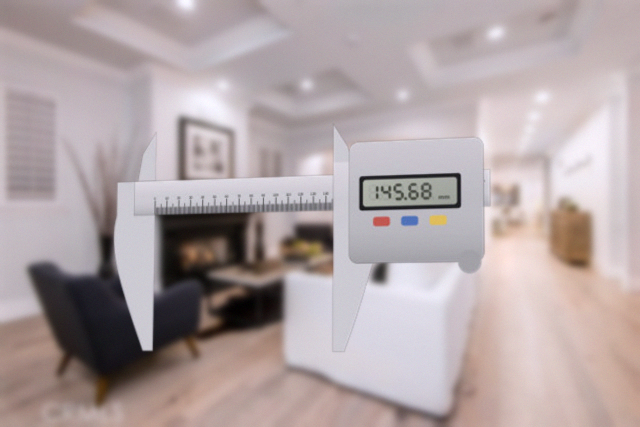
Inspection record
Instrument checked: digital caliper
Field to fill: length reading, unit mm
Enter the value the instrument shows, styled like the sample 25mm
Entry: 145.68mm
